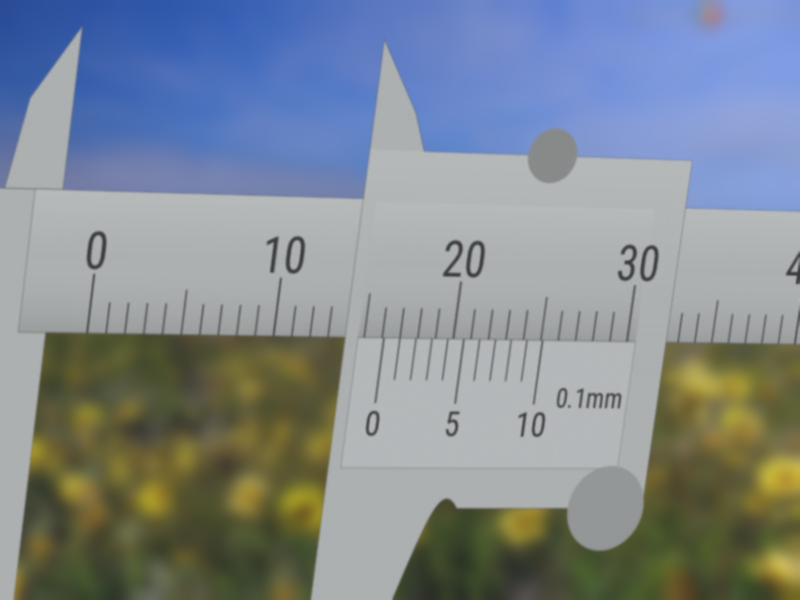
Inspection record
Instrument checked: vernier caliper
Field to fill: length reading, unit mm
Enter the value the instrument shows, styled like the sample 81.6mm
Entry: 16.1mm
